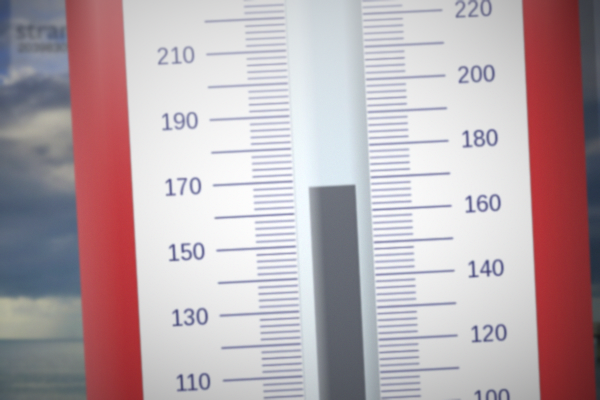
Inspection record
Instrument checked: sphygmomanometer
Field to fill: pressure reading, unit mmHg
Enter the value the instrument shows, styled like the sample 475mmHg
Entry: 168mmHg
